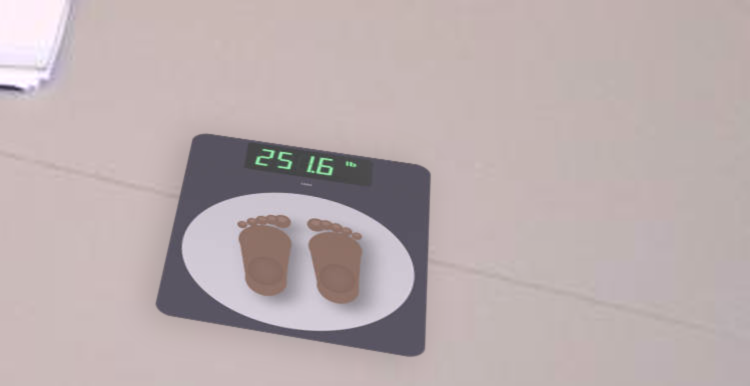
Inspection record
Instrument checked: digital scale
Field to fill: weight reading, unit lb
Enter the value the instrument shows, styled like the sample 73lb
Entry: 251.6lb
